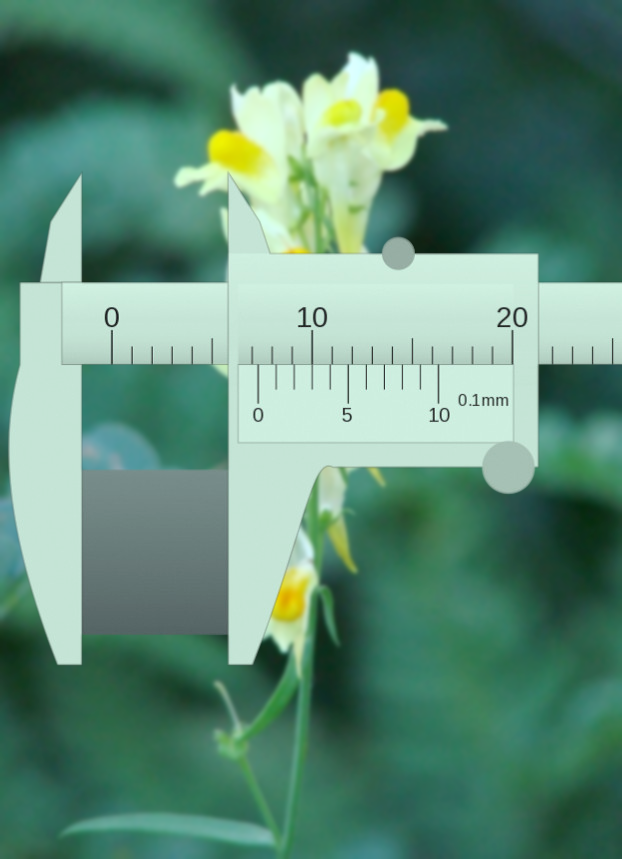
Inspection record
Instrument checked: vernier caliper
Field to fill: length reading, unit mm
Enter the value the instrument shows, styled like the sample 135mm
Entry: 7.3mm
